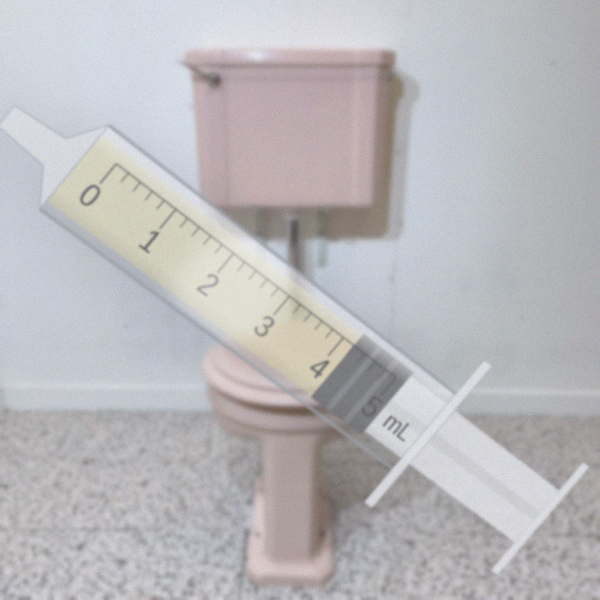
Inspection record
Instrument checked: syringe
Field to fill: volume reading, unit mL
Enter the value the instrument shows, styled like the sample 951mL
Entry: 4.2mL
